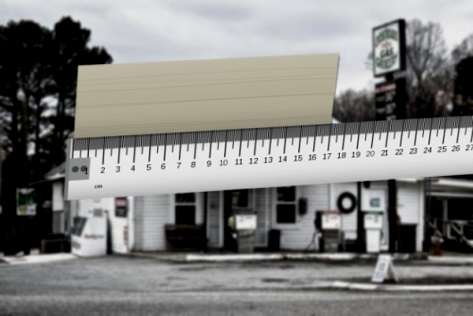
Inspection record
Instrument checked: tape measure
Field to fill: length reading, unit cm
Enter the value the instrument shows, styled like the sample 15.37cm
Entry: 17cm
